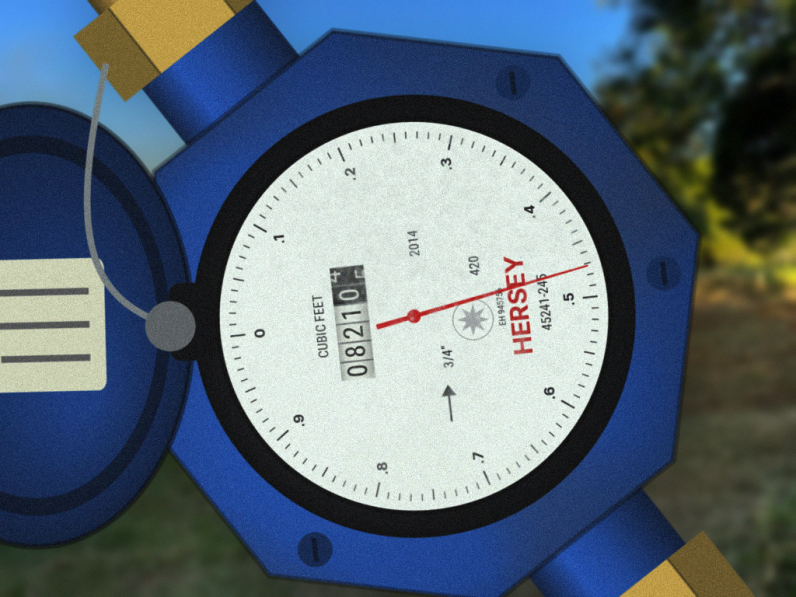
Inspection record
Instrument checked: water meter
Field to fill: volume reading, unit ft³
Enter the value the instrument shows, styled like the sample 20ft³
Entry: 82104.47ft³
